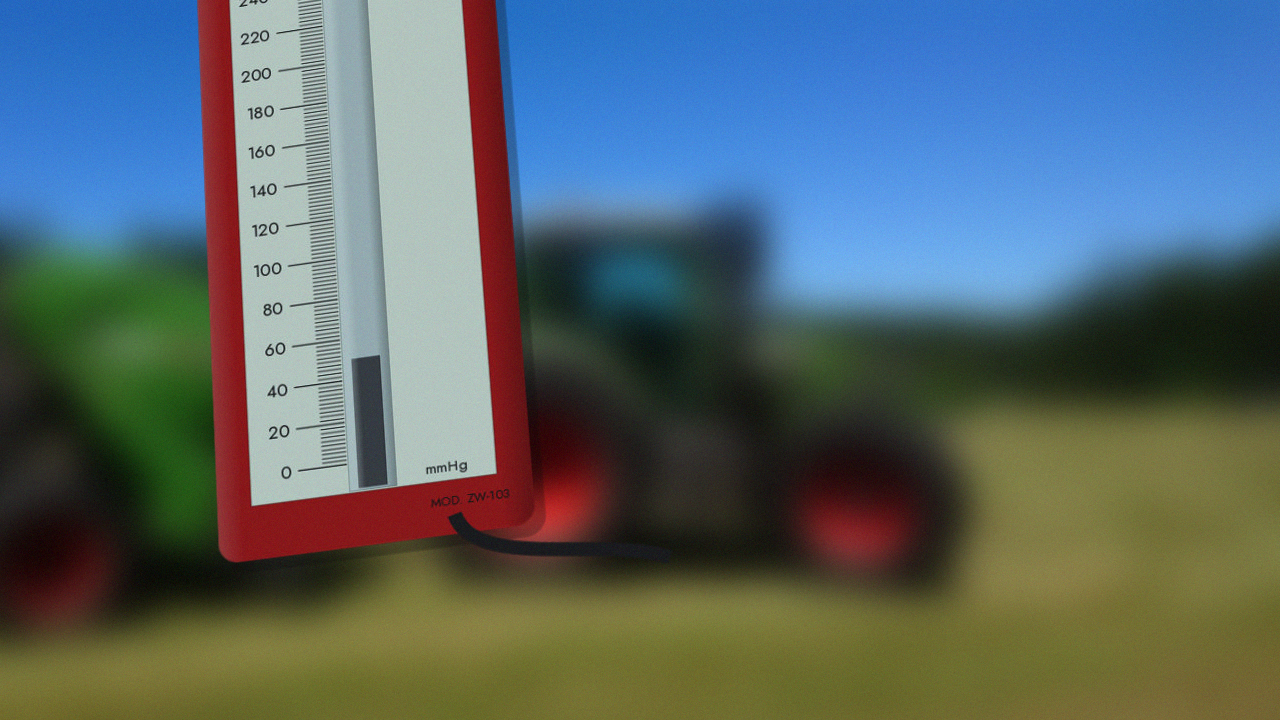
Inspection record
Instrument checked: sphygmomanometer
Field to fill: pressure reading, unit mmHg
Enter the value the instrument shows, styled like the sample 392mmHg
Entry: 50mmHg
